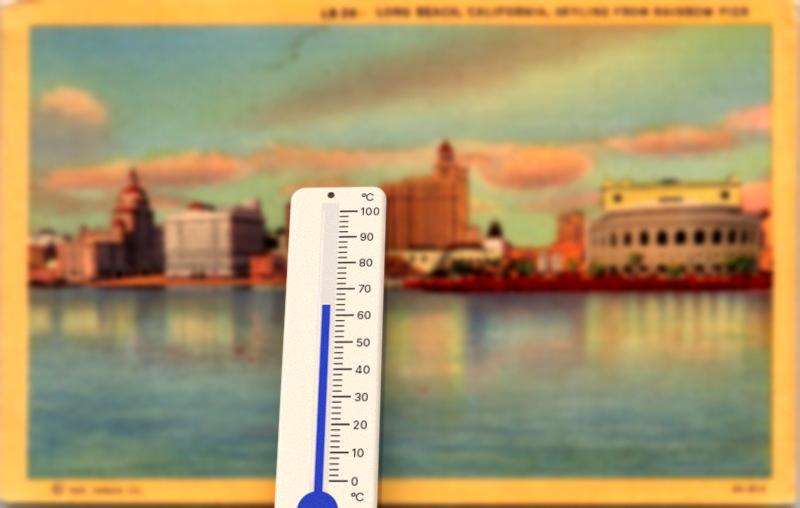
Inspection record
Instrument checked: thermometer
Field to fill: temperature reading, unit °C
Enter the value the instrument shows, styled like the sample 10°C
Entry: 64°C
